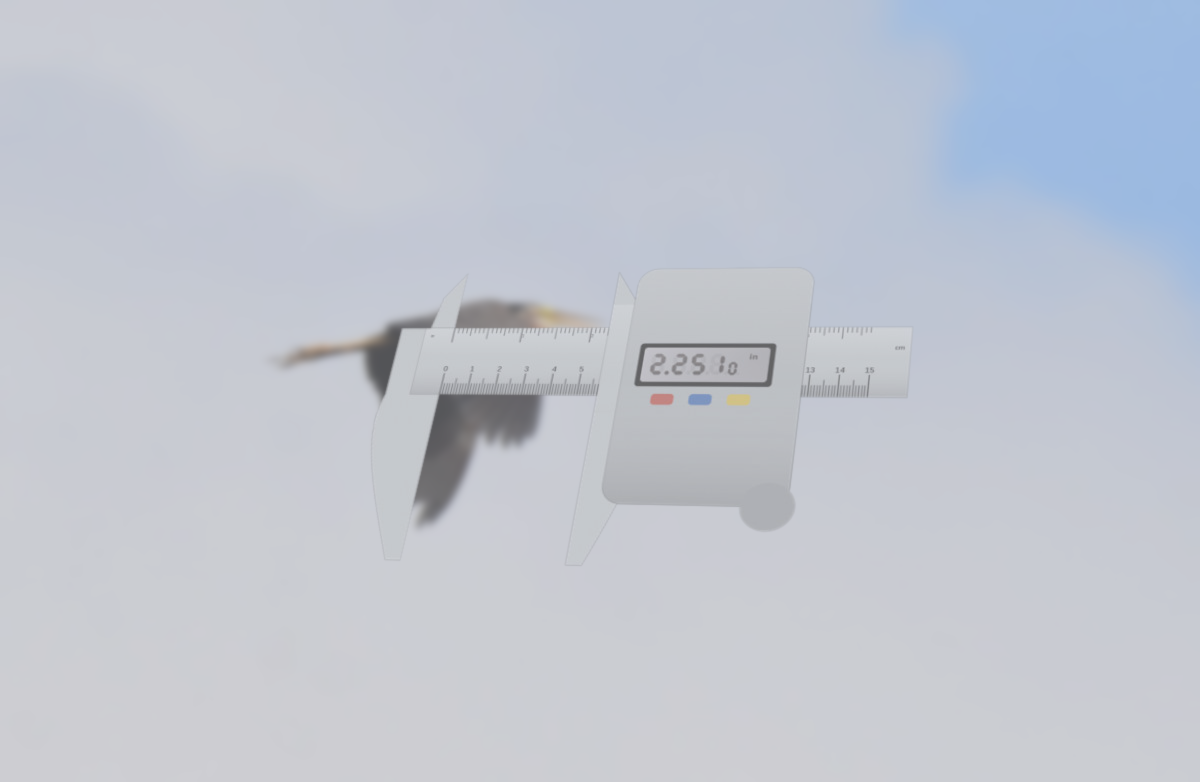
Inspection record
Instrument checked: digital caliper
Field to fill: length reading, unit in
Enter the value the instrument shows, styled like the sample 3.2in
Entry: 2.2510in
